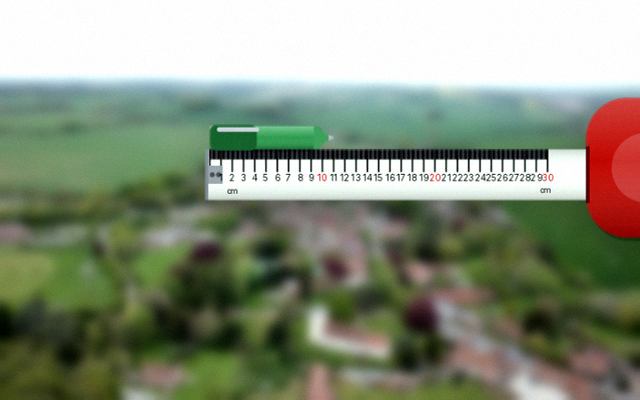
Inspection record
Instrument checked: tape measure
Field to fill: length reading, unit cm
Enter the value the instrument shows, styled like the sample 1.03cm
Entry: 11cm
